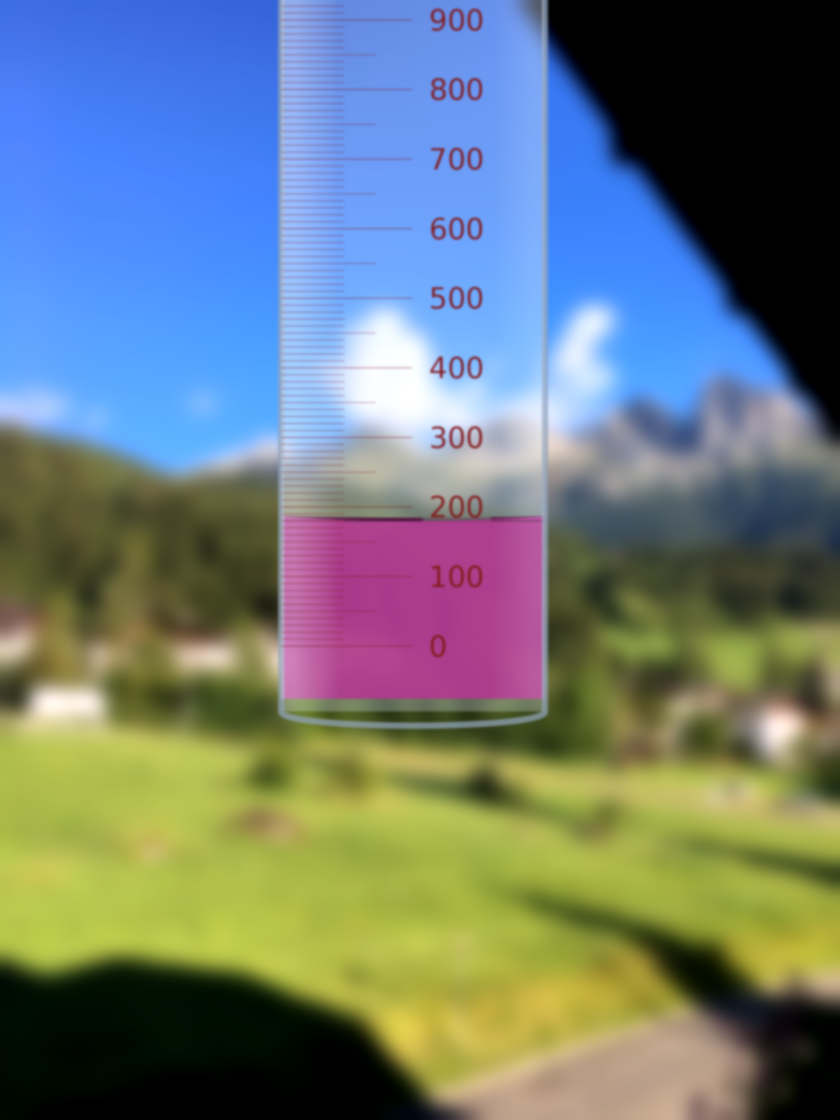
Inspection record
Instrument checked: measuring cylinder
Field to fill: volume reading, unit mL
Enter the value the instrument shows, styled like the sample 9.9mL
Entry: 180mL
